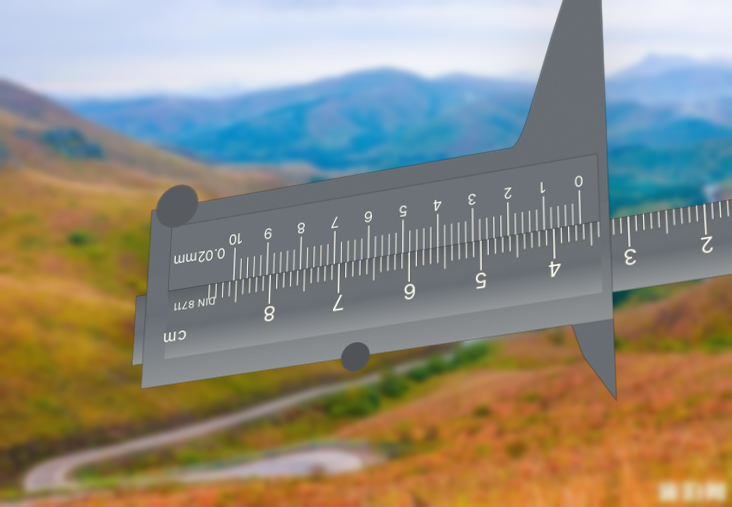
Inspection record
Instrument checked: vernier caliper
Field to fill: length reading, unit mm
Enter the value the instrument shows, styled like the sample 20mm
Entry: 36.4mm
